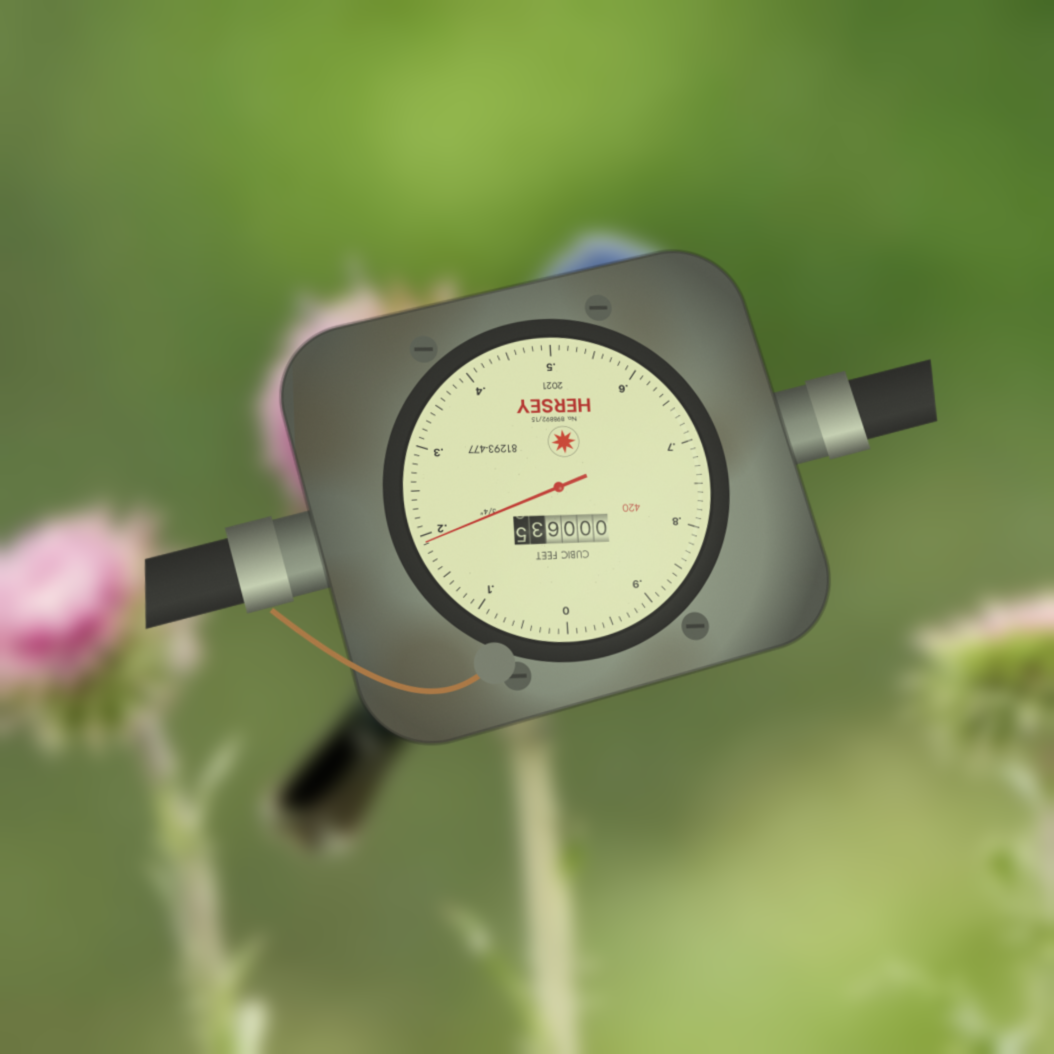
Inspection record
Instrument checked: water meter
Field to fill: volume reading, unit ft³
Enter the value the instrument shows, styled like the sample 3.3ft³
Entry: 635.19ft³
